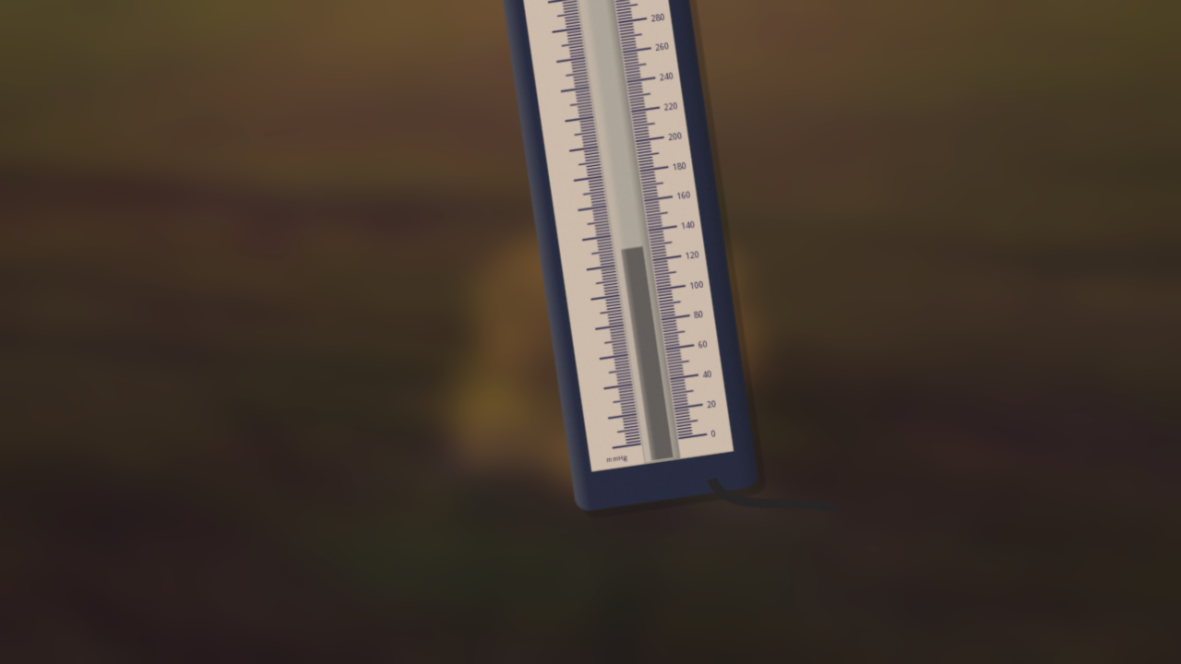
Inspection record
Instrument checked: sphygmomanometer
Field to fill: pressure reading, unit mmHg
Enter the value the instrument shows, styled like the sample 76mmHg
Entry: 130mmHg
